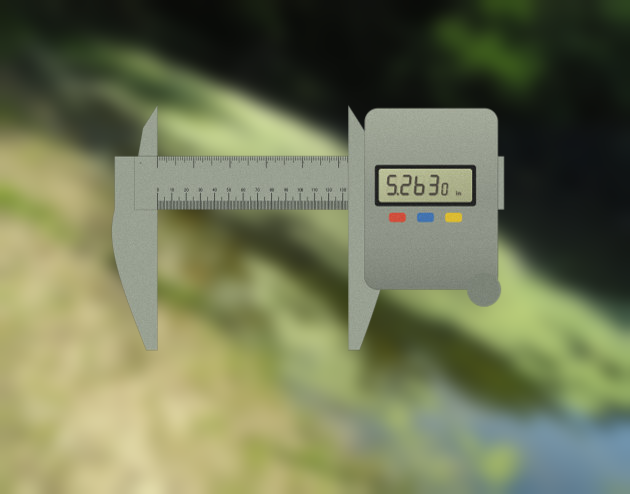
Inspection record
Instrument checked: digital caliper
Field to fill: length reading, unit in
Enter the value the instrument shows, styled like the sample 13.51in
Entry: 5.2630in
